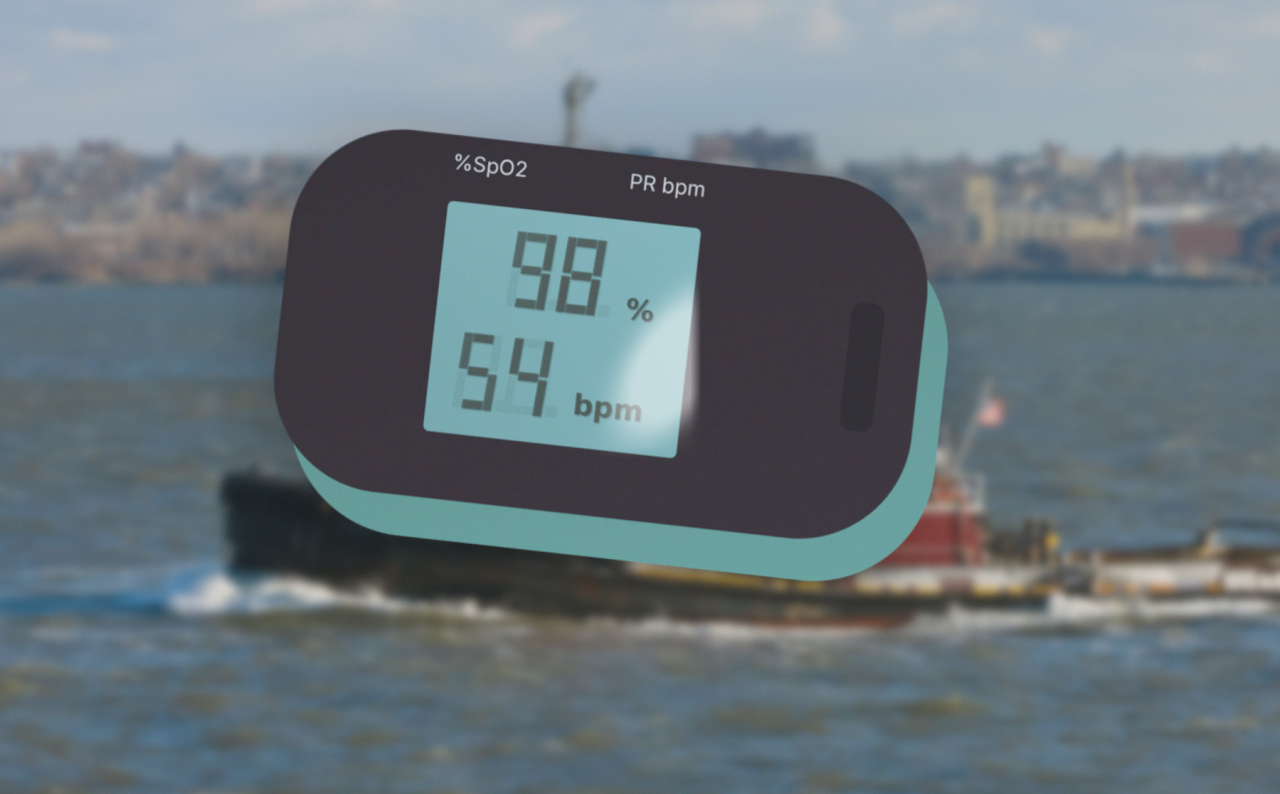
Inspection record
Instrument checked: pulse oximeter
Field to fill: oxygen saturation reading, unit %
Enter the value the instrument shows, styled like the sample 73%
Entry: 98%
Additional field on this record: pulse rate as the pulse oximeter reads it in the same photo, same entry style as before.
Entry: 54bpm
